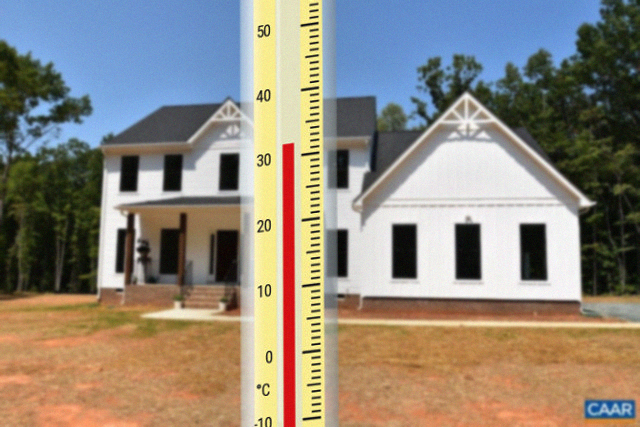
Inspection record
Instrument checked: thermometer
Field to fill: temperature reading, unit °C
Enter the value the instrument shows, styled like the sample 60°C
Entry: 32°C
